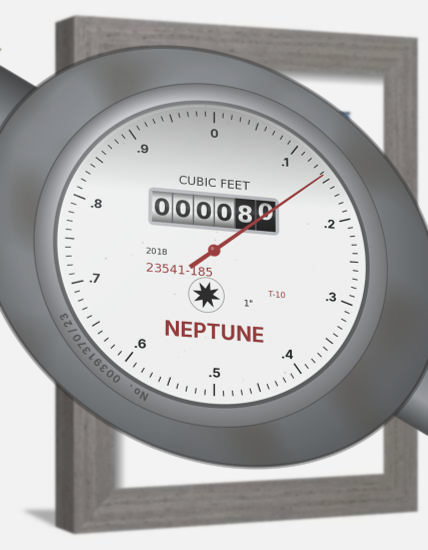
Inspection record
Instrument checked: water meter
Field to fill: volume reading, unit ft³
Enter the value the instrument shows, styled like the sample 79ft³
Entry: 80.14ft³
